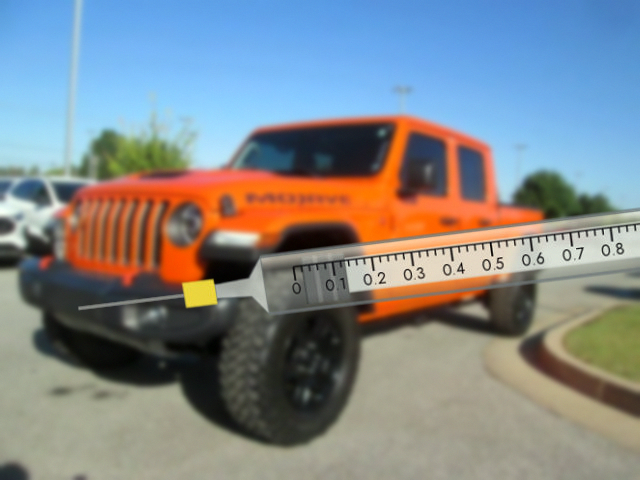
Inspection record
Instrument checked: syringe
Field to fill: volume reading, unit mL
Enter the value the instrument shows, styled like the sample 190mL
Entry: 0.02mL
